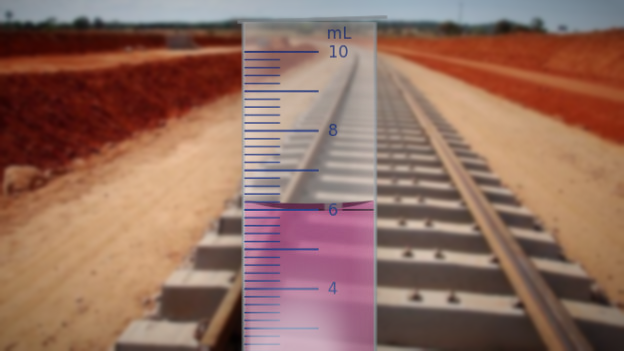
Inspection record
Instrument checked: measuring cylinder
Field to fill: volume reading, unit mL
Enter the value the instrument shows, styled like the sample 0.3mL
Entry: 6mL
